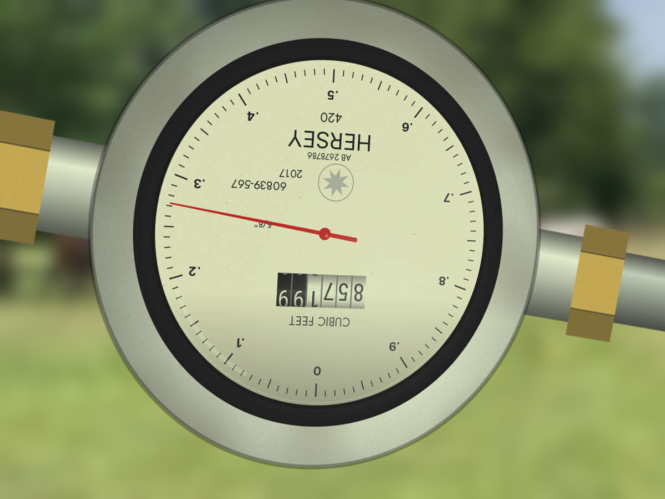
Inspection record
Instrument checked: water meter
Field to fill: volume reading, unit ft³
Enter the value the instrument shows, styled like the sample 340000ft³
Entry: 857199.27ft³
